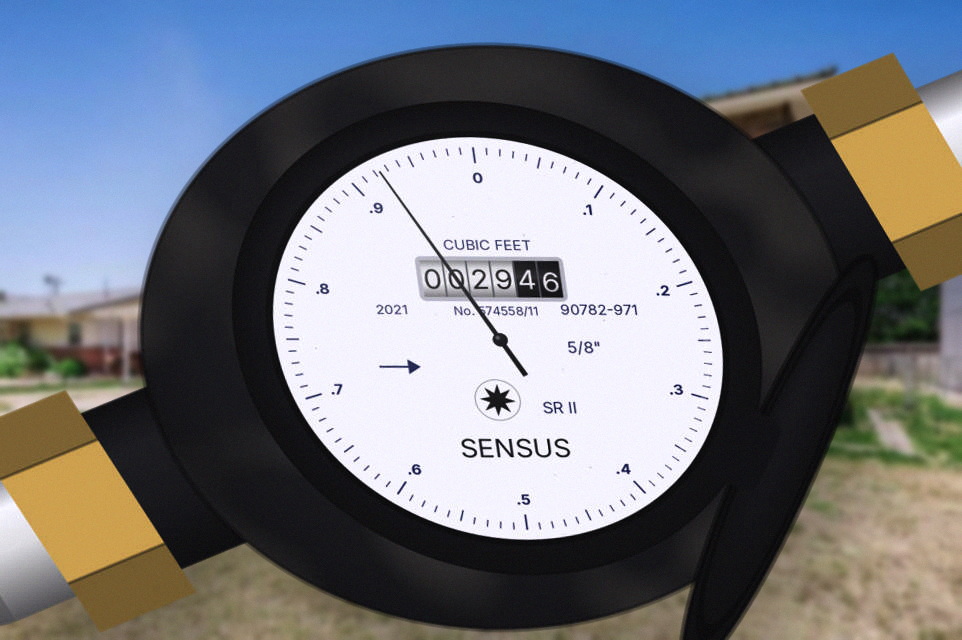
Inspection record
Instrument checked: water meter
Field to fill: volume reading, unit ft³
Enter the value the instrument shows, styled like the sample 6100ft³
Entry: 2945.92ft³
